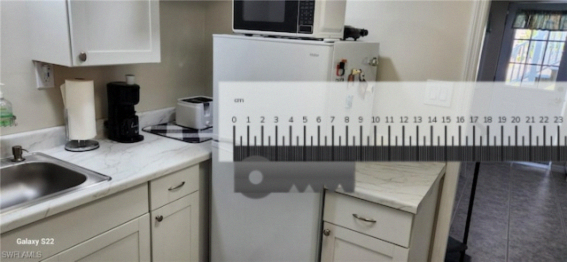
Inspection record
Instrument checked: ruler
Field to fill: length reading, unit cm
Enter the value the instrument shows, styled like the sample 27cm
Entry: 8.5cm
